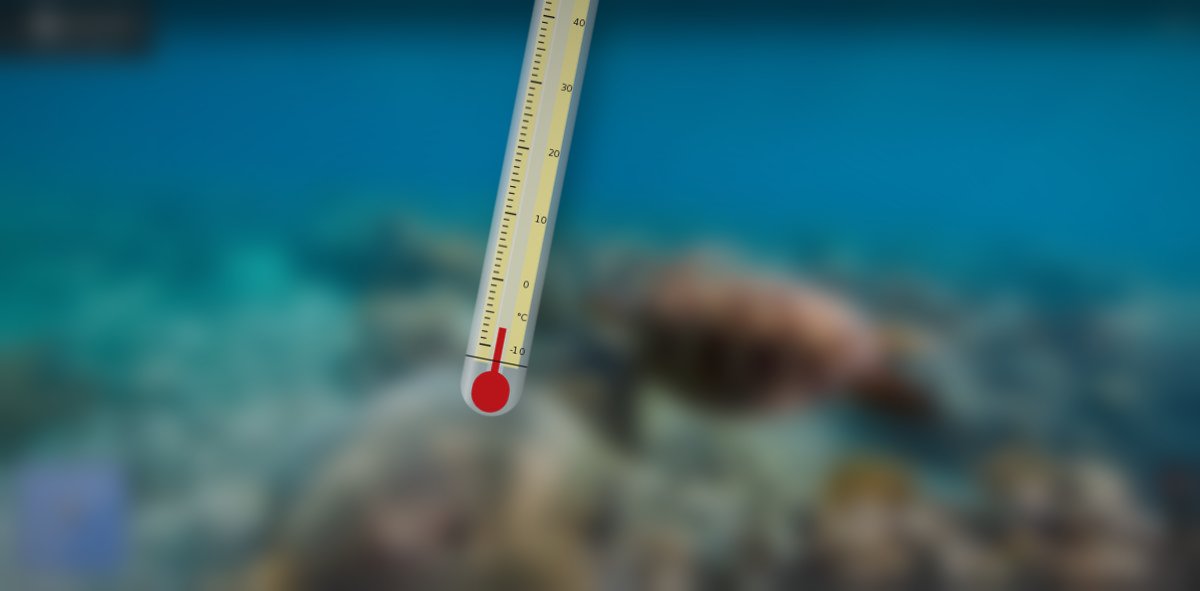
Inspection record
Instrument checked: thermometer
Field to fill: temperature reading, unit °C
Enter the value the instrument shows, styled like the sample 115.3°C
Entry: -7°C
